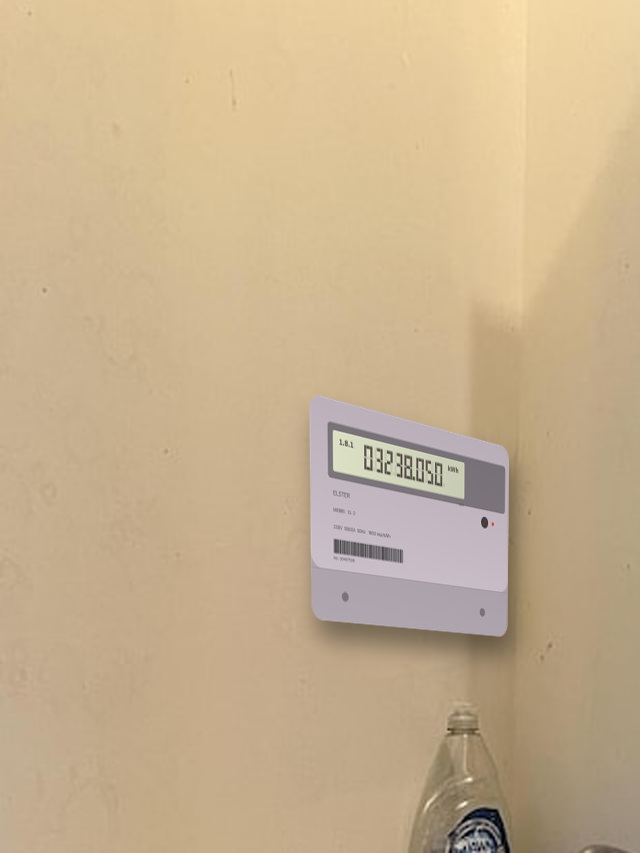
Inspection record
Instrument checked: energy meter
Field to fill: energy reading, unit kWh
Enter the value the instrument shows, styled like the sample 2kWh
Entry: 3238.050kWh
